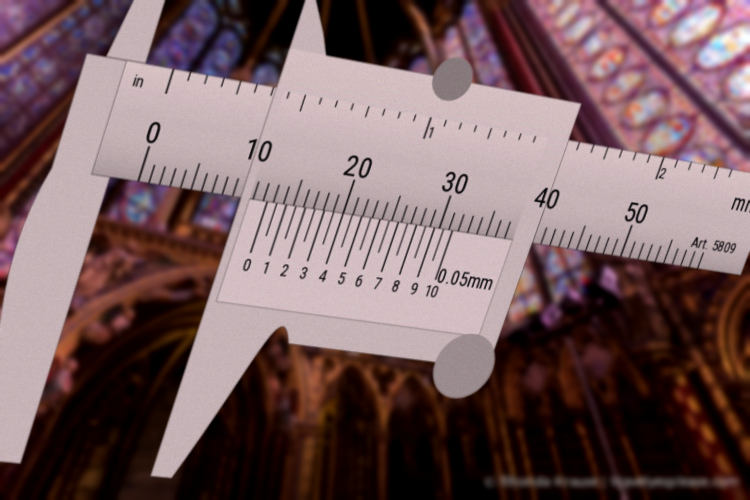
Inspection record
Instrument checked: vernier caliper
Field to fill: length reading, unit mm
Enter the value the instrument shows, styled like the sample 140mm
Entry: 12.4mm
